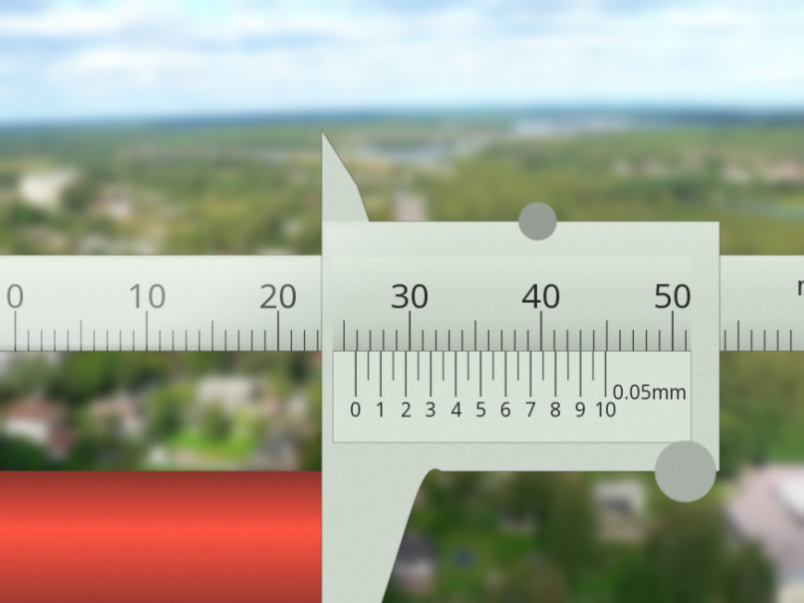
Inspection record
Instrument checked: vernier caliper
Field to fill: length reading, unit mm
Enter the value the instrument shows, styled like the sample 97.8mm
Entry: 25.9mm
